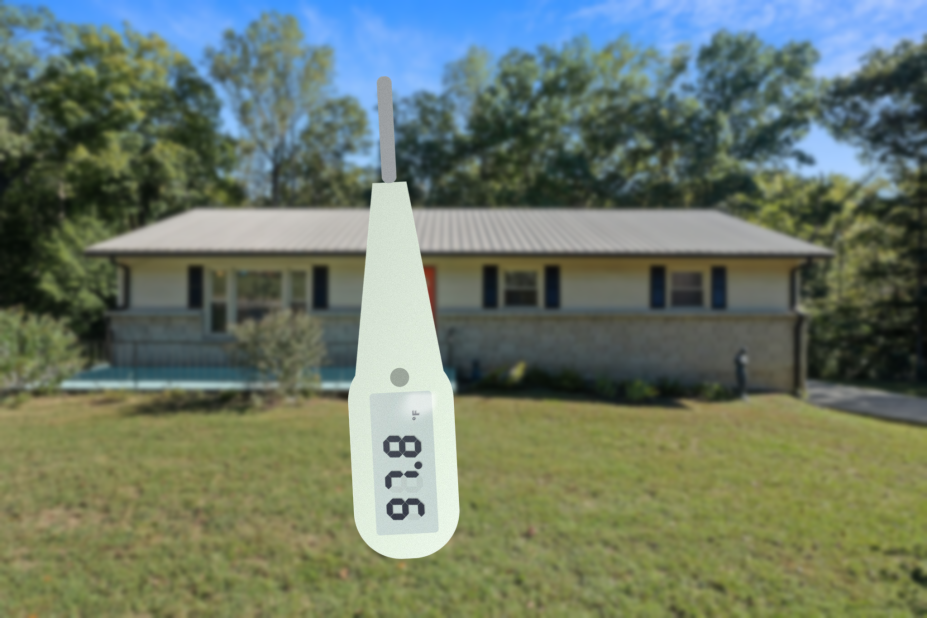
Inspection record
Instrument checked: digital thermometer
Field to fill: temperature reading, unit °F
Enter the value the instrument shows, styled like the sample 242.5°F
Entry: 97.8°F
